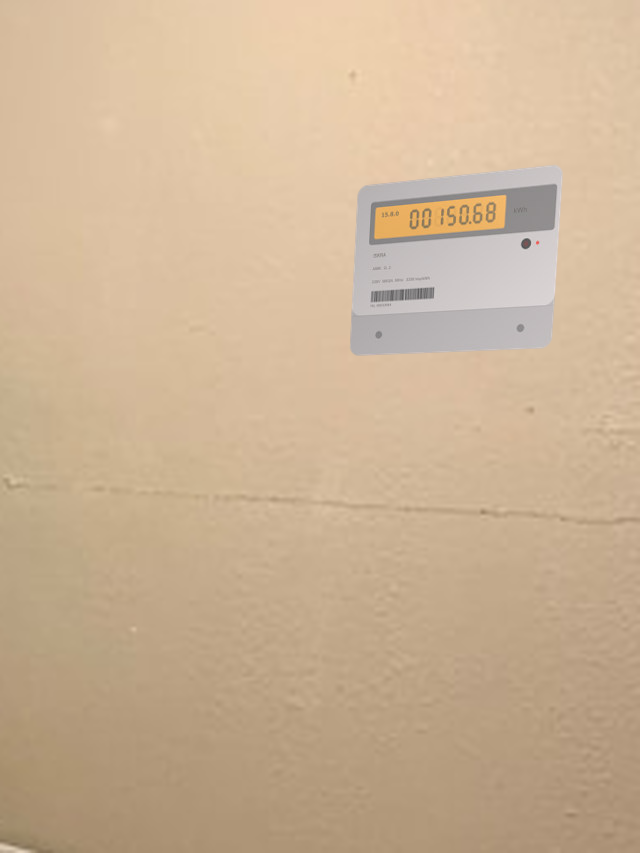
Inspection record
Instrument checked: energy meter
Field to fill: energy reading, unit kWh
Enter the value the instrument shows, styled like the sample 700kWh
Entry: 150.68kWh
